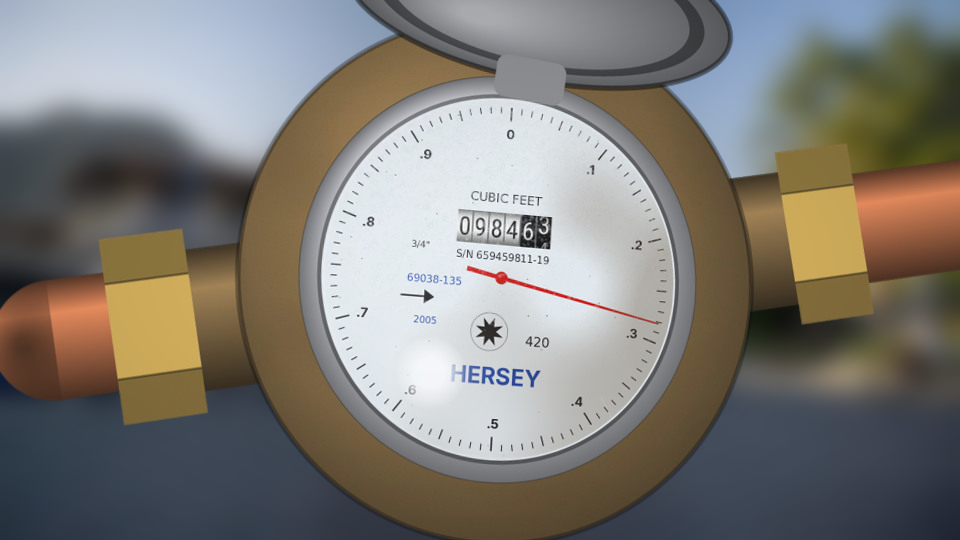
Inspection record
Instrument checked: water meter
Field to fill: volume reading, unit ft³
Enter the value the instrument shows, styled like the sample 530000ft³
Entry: 98463.28ft³
